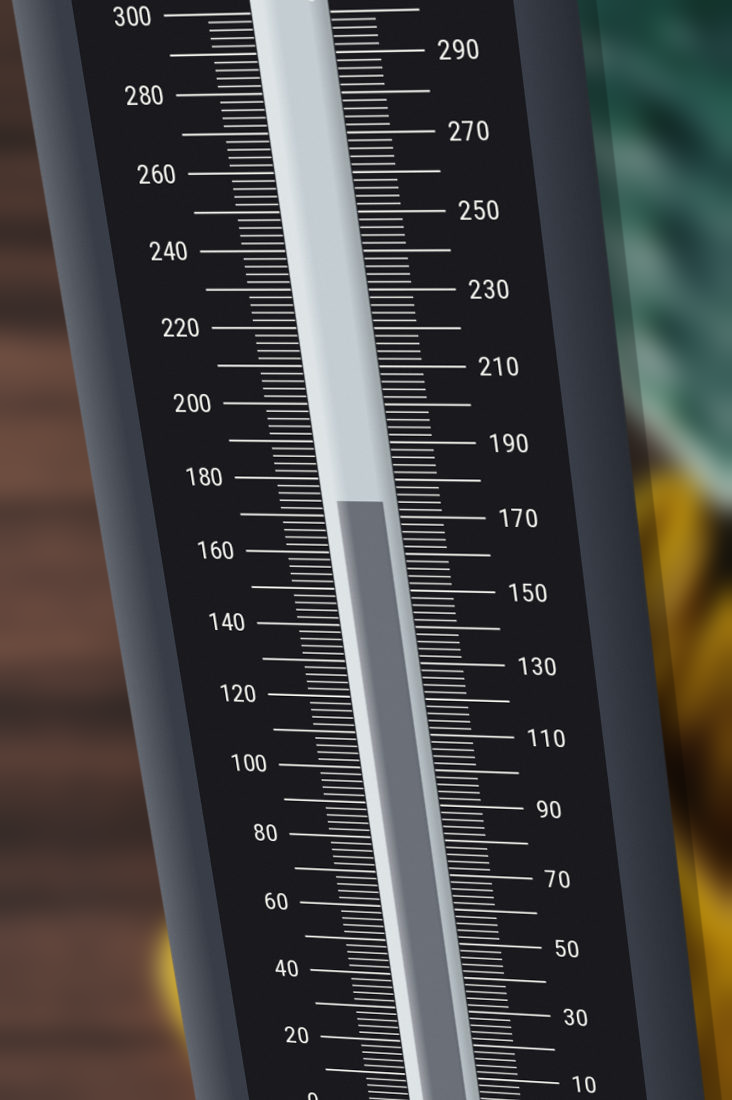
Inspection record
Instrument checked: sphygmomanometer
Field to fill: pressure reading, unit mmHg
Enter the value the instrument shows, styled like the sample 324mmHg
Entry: 174mmHg
